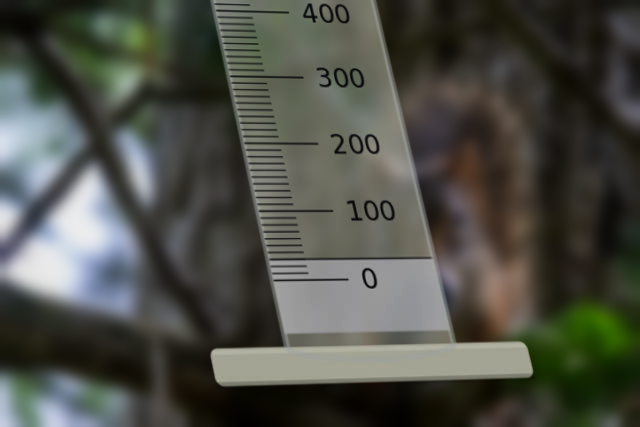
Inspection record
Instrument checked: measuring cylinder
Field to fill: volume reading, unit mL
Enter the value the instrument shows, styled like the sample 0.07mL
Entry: 30mL
